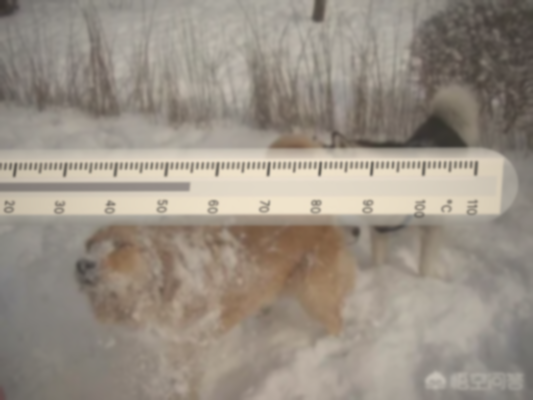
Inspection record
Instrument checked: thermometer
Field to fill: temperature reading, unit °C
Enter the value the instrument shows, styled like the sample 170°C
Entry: 55°C
